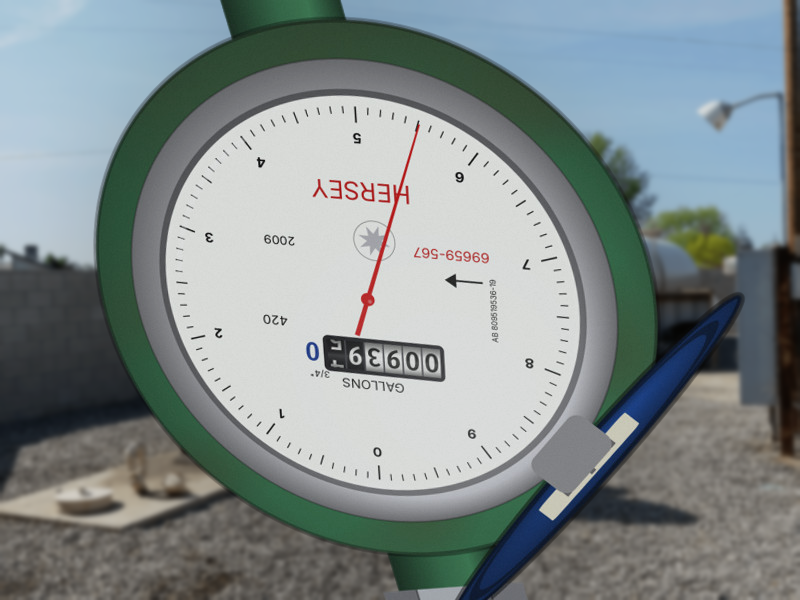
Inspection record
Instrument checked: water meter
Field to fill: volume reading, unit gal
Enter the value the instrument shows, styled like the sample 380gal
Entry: 93945.5gal
